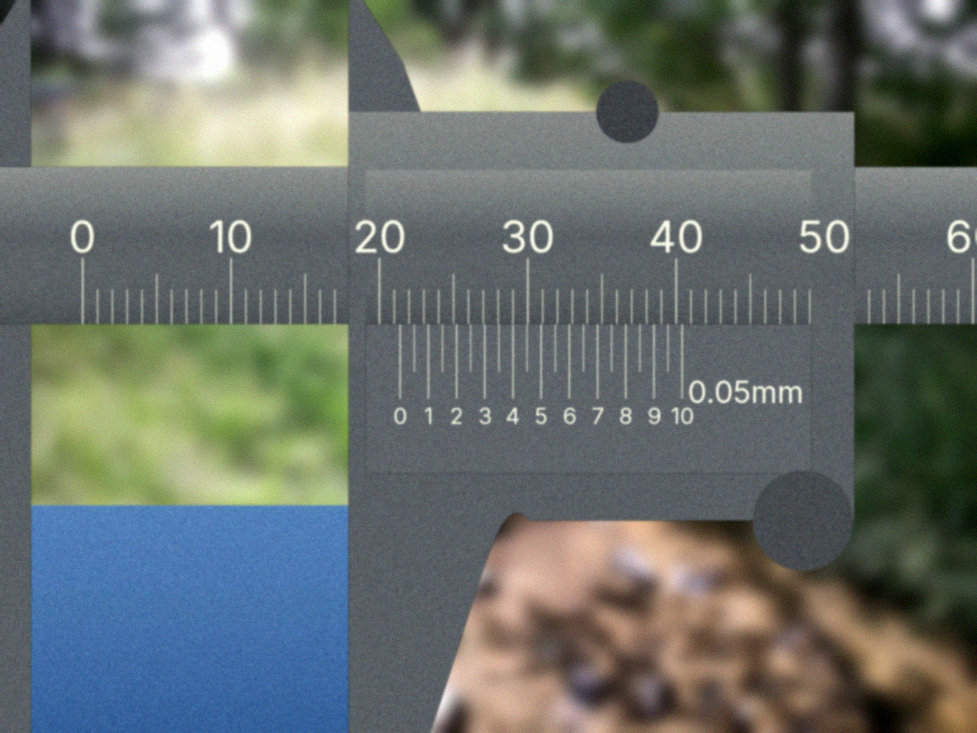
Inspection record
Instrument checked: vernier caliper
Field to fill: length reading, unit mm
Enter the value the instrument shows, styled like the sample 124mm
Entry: 21.4mm
